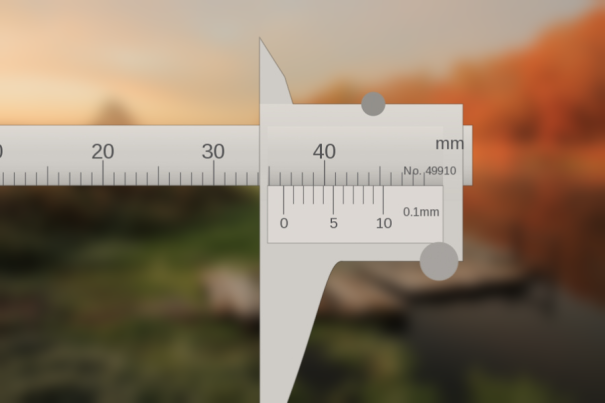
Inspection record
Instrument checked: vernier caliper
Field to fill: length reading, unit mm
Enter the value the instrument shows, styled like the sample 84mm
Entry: 36.3mm
